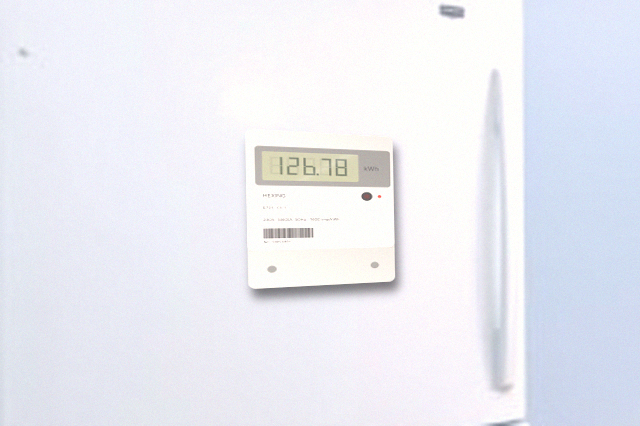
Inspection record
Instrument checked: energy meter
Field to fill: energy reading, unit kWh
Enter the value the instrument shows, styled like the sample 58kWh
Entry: 126.78kWh
